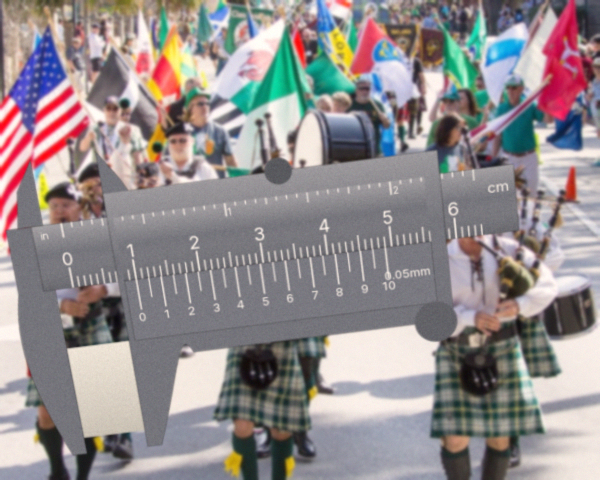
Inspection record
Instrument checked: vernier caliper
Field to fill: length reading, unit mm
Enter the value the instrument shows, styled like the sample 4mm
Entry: 10.0mm
